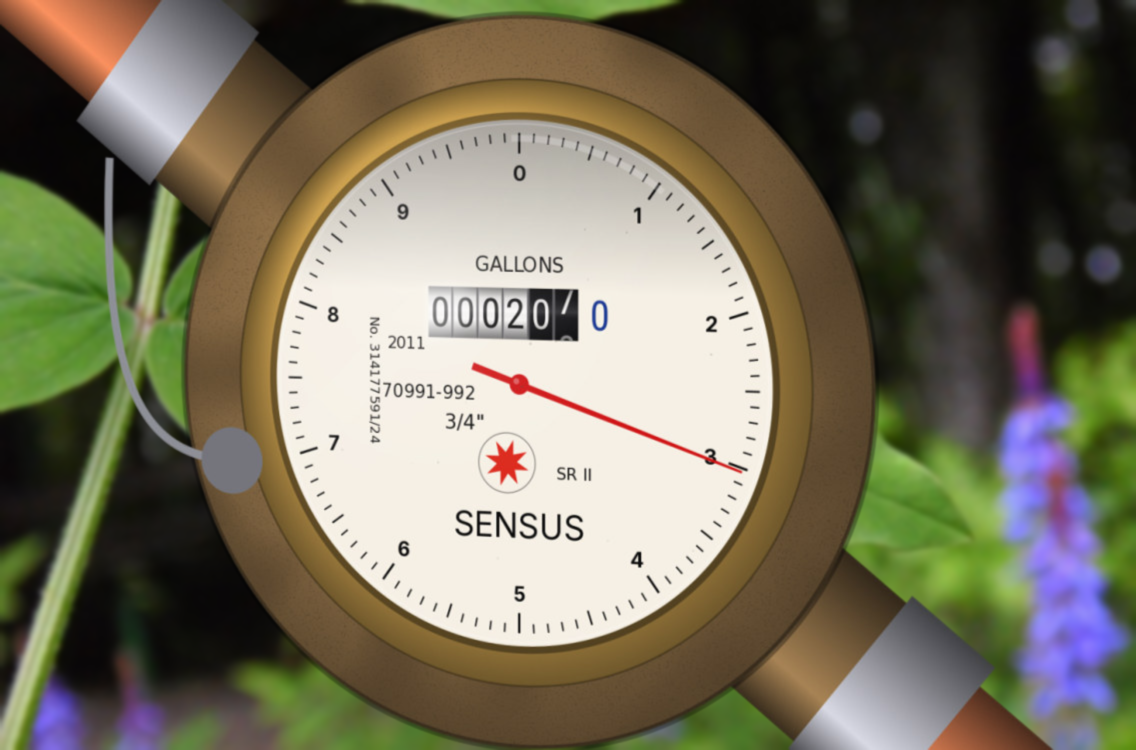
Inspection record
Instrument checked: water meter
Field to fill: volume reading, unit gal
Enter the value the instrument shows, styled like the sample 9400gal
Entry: 2073.0gal
